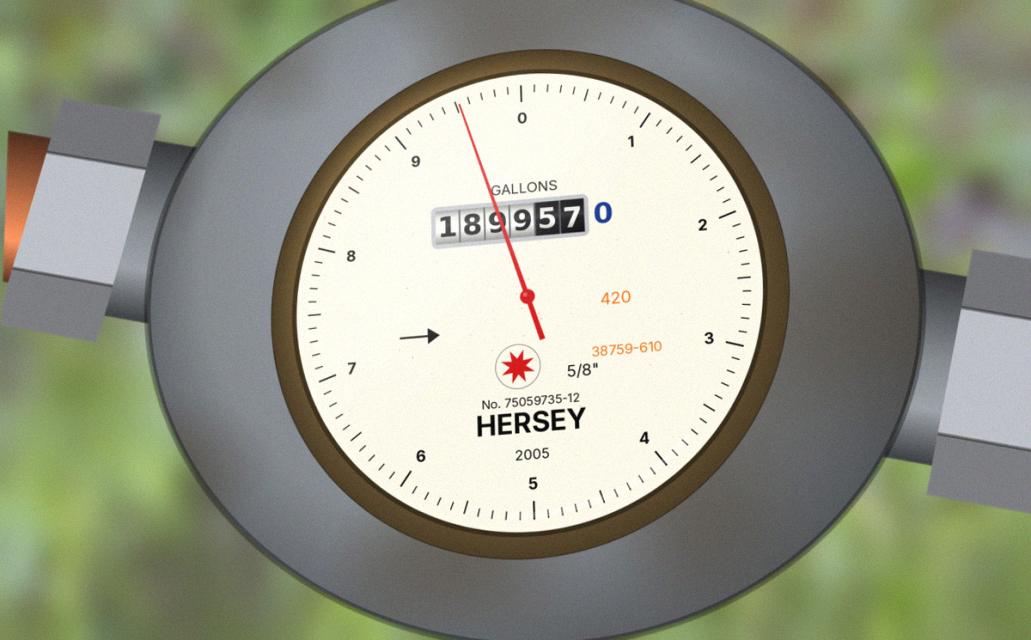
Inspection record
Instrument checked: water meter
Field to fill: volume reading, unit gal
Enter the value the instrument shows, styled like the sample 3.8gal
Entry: 1899569.5gal
